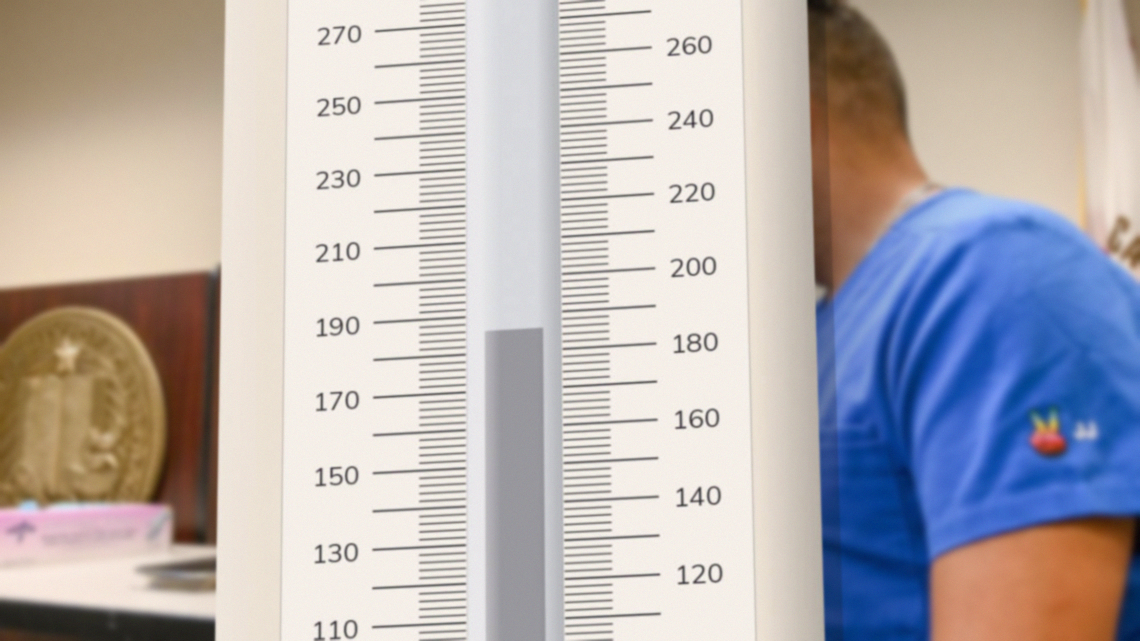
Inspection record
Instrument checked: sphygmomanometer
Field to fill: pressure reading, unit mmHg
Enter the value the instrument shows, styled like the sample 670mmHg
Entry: 186mmHg
